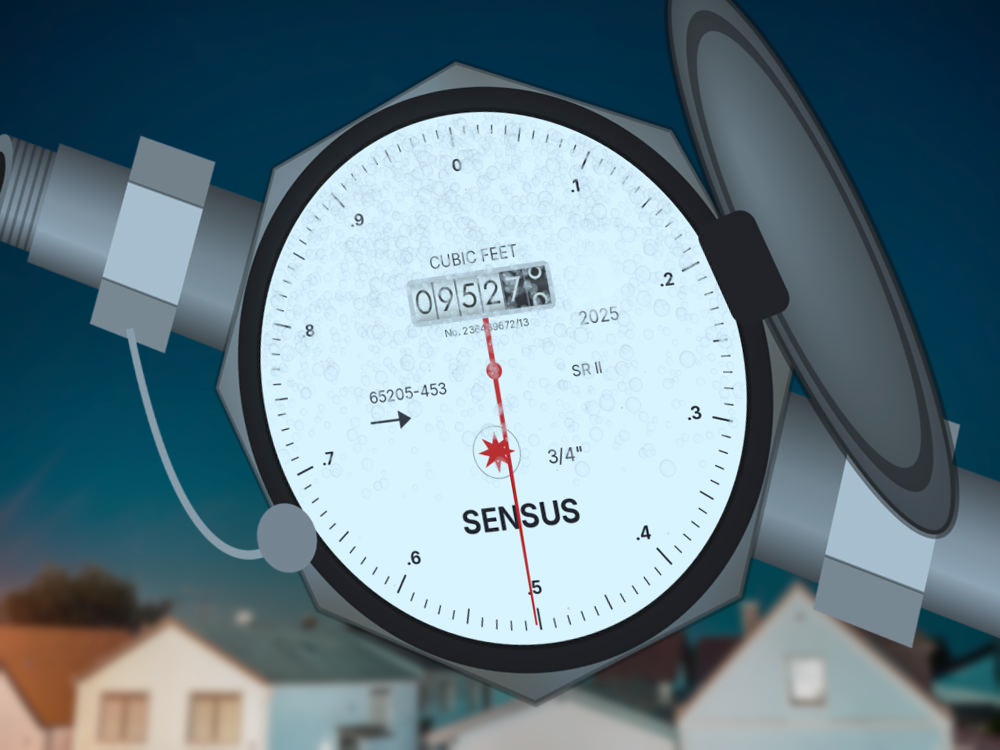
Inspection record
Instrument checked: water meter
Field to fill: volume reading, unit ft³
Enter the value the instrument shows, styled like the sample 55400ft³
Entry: 95278.50ft³
